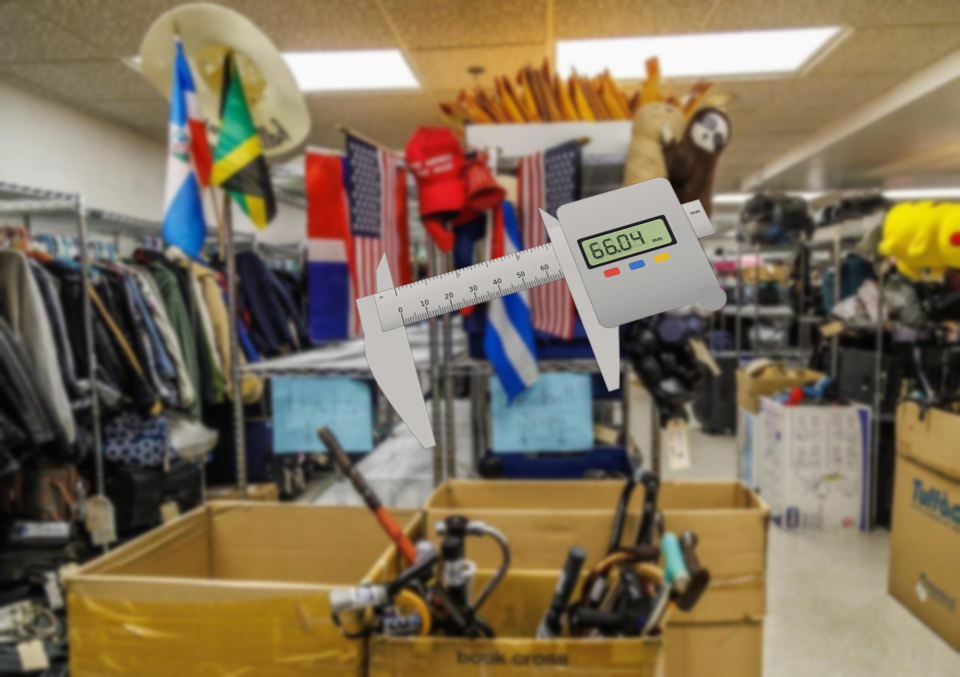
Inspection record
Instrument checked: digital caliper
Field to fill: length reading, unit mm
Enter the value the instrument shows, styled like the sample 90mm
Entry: 66.04mm
